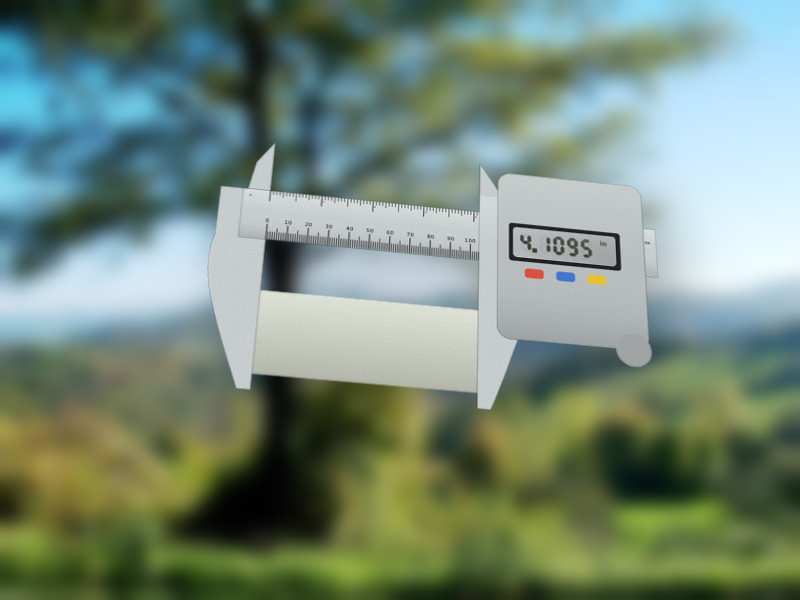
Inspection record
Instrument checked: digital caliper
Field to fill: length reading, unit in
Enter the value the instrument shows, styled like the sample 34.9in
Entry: 4.1095in
